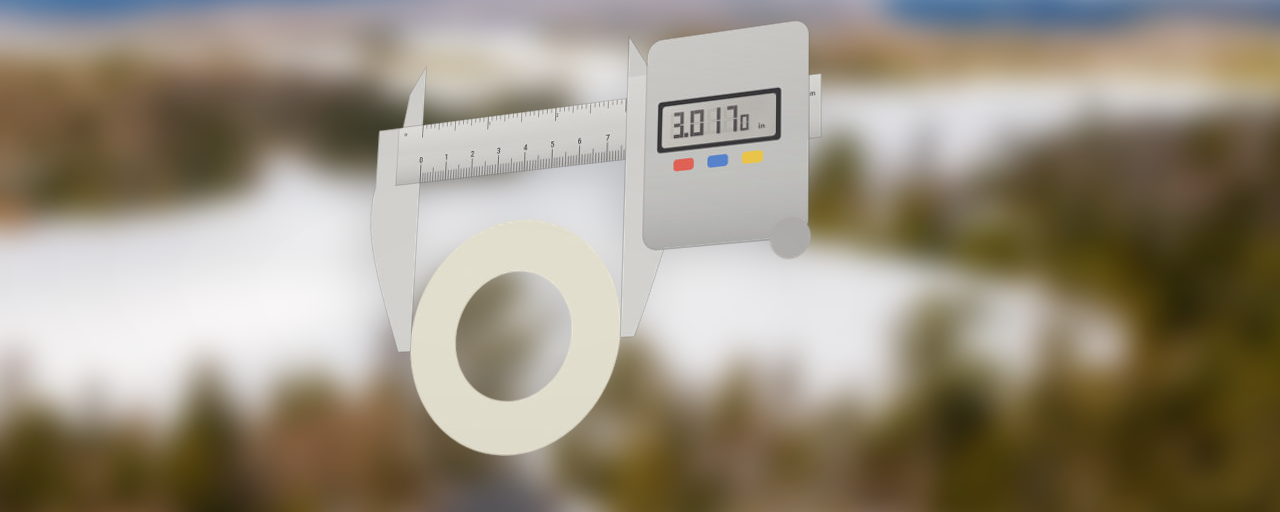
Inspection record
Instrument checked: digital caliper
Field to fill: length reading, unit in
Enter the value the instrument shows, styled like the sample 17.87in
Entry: 3.0170in
